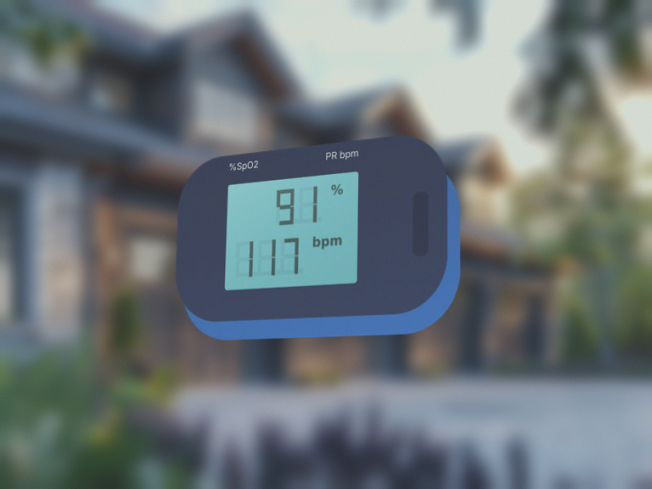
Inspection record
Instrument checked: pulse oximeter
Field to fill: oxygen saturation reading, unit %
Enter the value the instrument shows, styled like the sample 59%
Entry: 91%
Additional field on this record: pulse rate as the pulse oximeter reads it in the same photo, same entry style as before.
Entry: 117bpm
